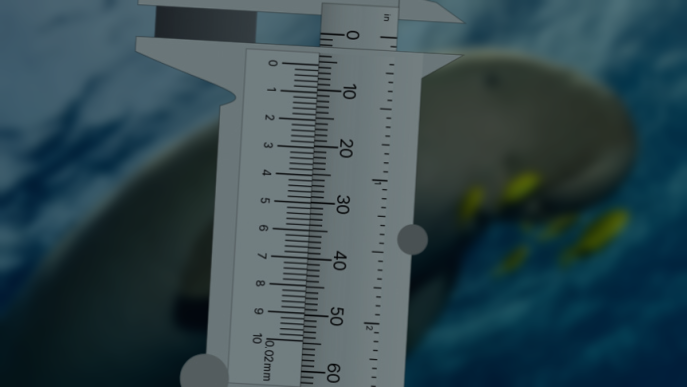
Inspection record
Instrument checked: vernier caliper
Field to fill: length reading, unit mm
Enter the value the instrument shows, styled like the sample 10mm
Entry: 5.6mm
